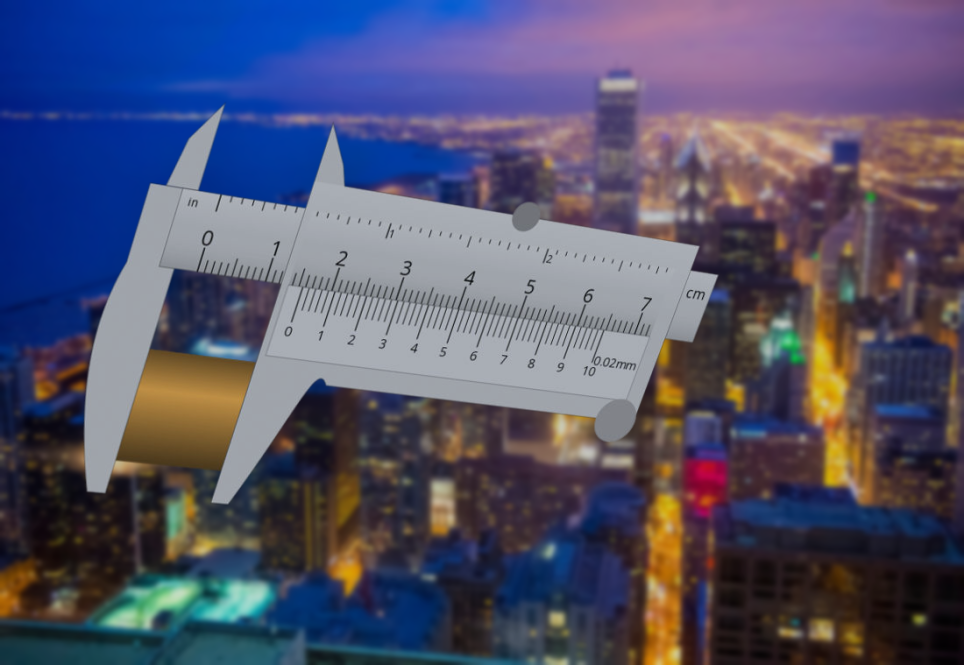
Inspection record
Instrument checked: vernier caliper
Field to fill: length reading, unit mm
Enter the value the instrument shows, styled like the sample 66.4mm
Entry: 15.6mm
